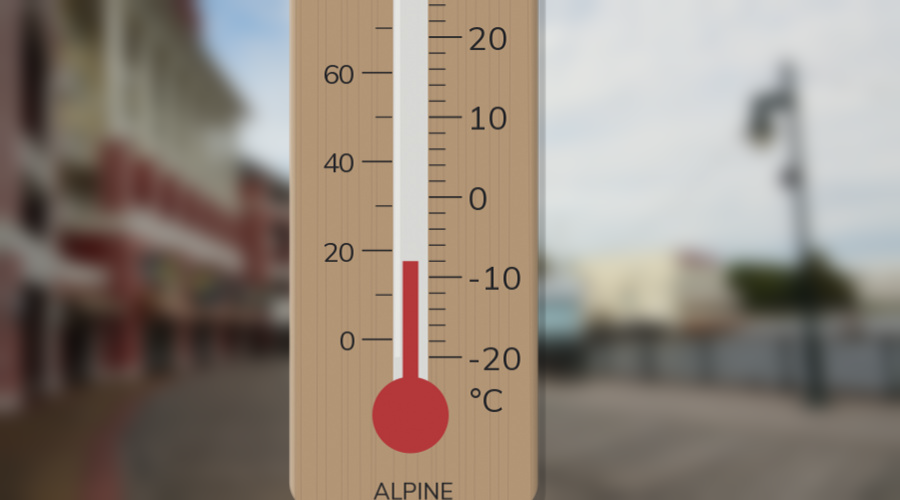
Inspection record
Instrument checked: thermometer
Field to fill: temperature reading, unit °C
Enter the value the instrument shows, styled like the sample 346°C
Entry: -8°C
